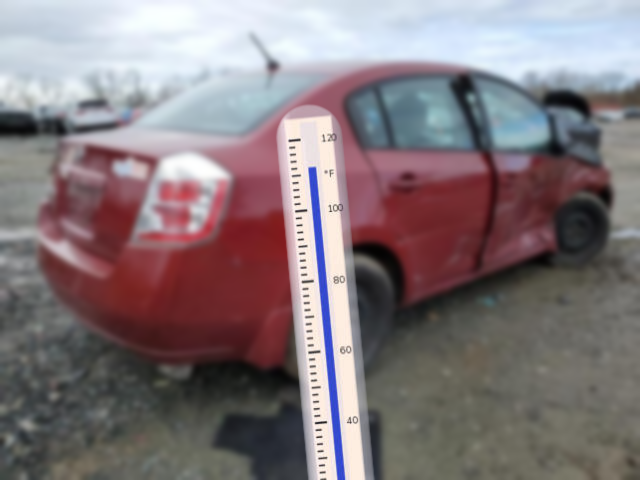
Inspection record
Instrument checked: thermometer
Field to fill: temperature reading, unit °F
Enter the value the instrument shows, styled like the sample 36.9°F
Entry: 112°F
